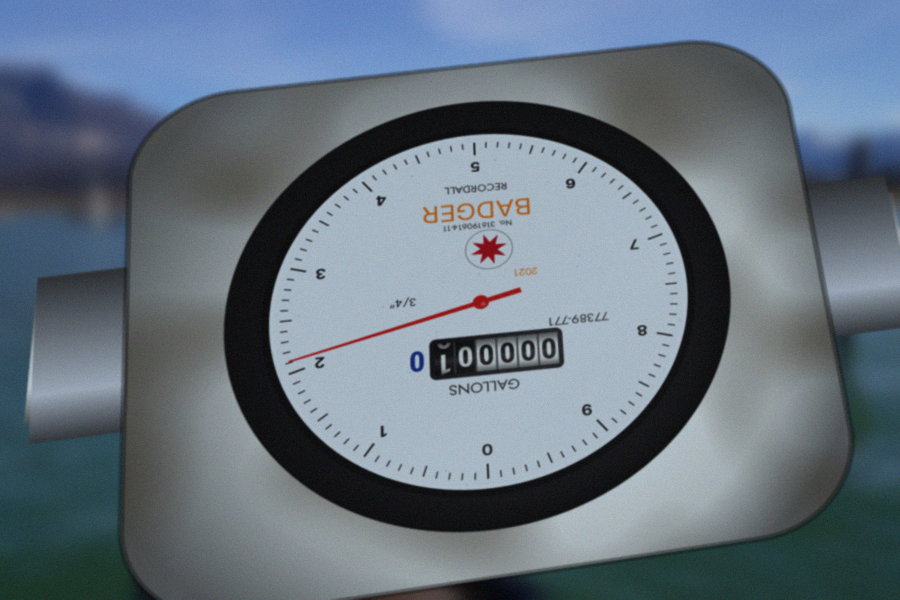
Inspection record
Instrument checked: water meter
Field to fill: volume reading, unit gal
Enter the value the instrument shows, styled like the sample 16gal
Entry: 12.1gal
